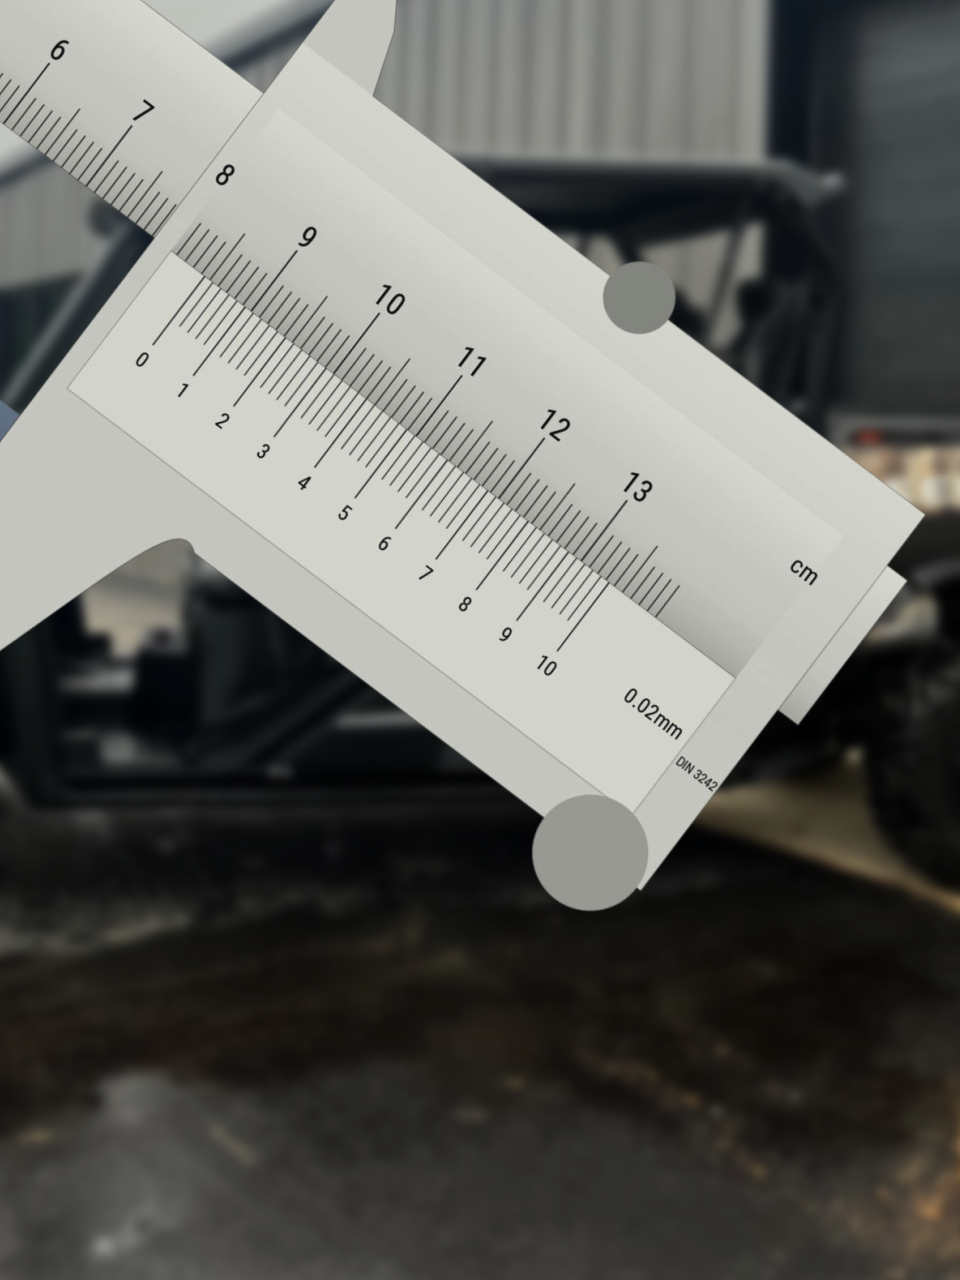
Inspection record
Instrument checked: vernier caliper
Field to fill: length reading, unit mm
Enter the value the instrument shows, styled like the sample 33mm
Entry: 84.4mm
